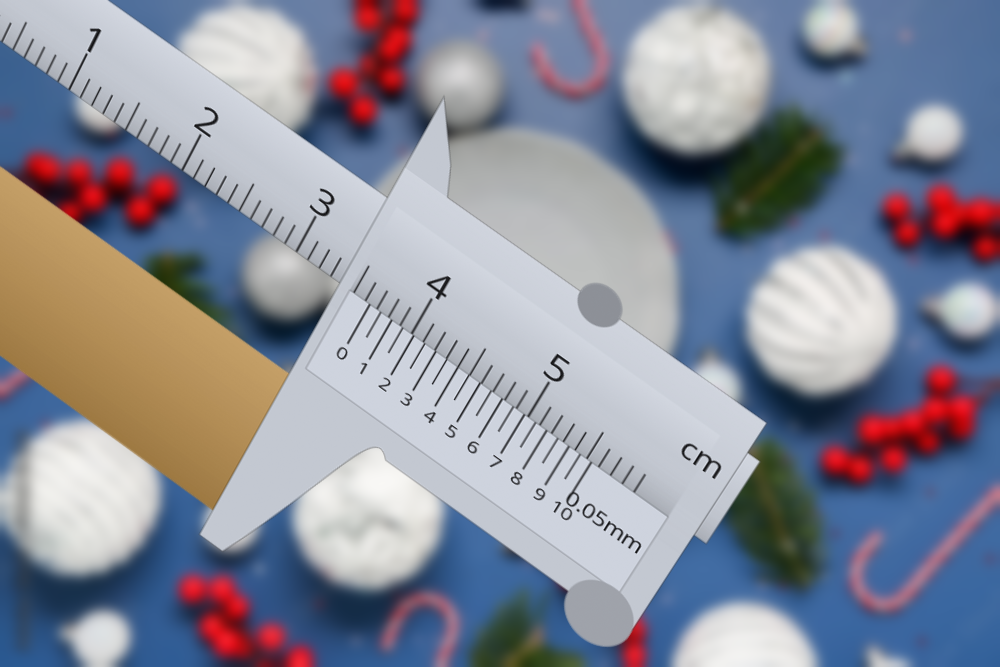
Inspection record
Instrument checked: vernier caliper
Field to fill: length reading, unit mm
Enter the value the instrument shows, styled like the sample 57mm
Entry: 36.4mm
